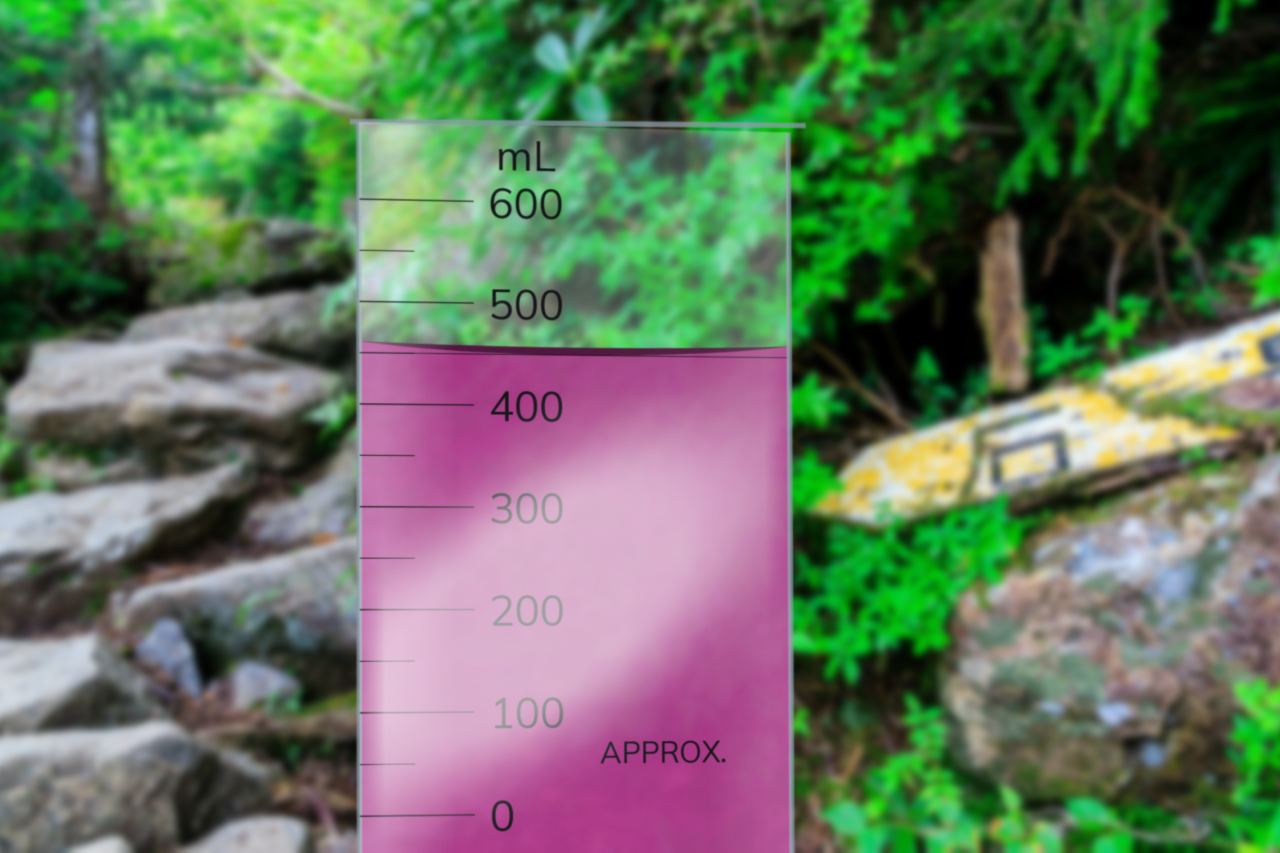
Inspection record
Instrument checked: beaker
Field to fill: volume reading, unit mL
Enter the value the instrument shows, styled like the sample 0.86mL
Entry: 450mL
